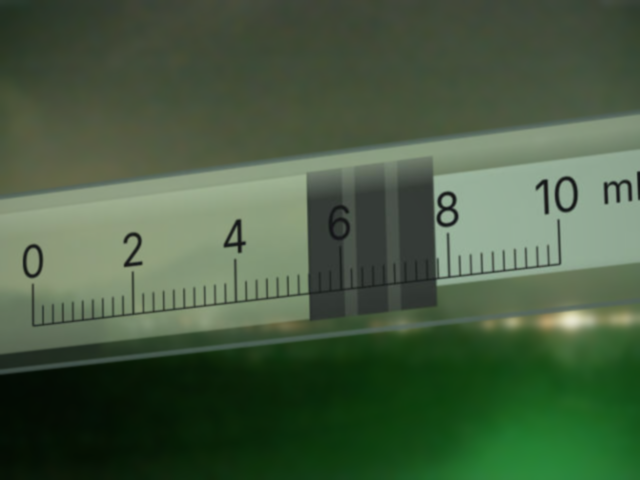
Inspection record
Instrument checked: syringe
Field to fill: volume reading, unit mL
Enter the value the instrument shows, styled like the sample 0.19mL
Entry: 5.4mL
